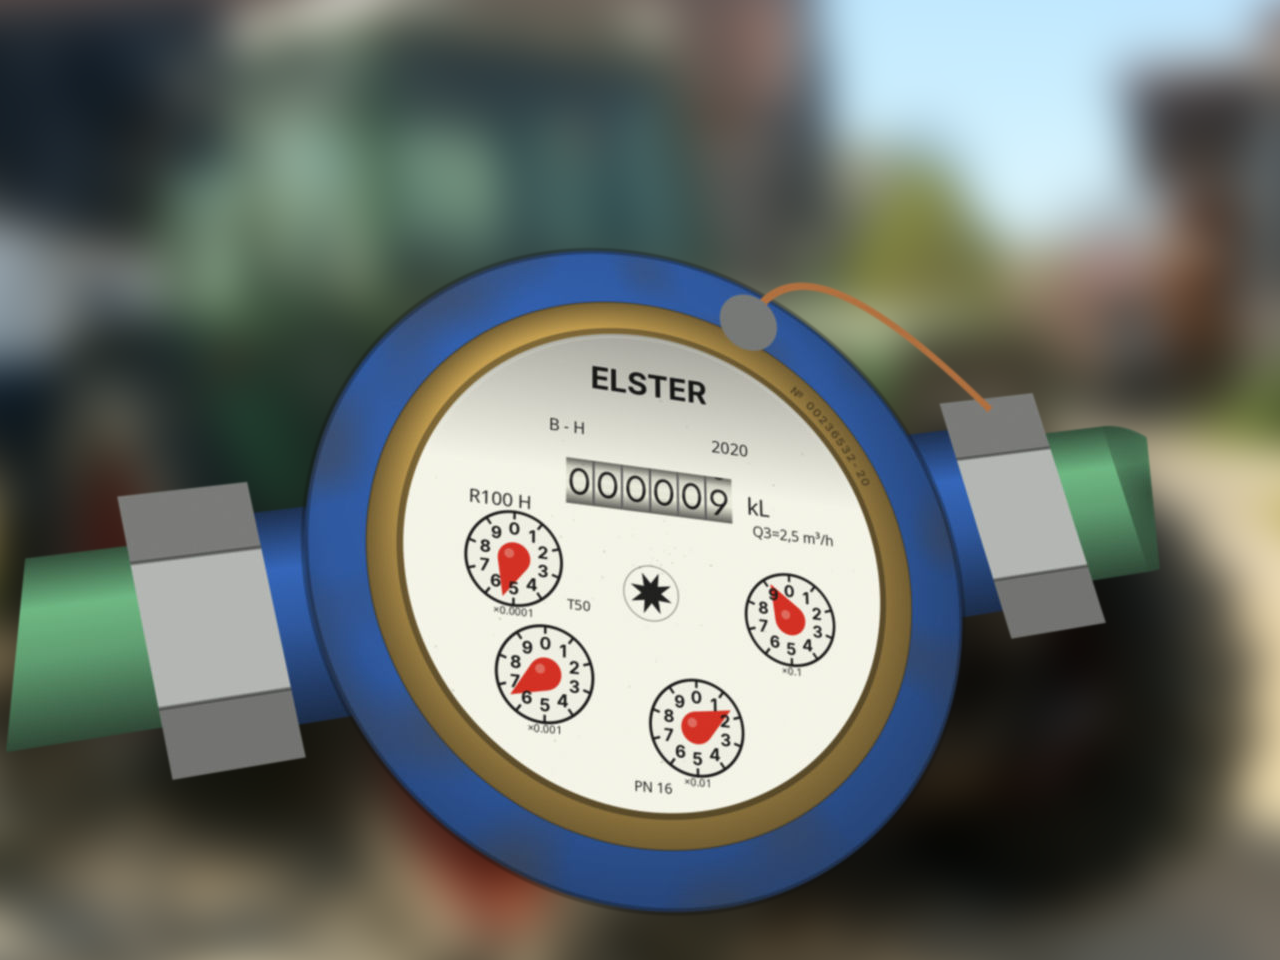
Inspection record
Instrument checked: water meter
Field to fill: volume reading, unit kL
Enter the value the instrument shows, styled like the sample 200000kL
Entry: 8.9165kL
